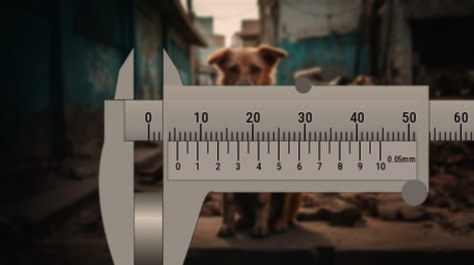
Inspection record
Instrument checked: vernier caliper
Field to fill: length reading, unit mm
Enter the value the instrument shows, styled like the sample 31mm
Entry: 5.5mm
